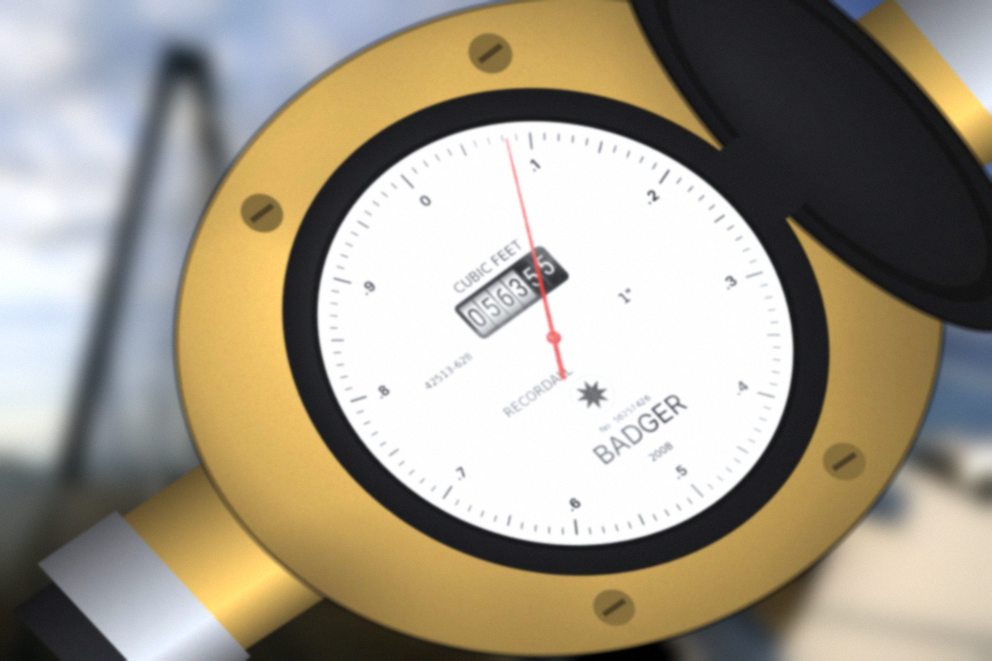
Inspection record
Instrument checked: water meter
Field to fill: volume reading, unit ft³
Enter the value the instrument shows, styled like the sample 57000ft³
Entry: 56355.08ft³
